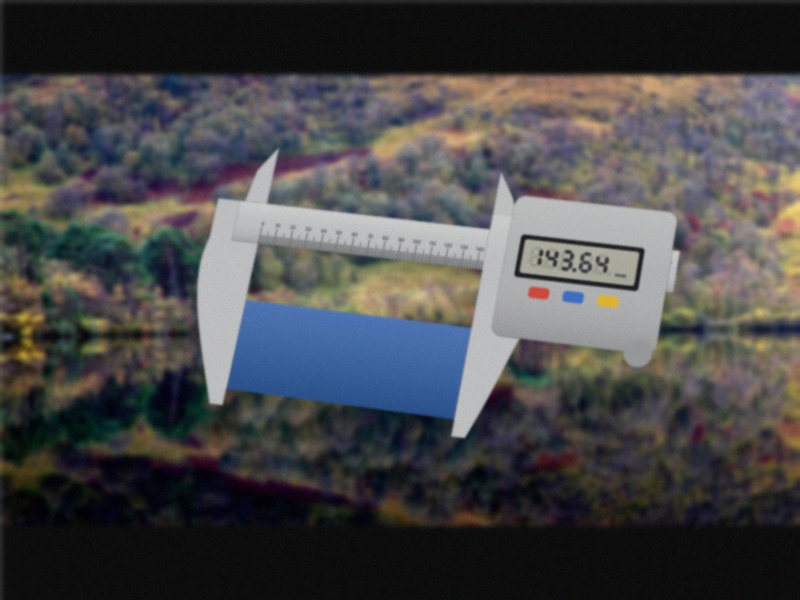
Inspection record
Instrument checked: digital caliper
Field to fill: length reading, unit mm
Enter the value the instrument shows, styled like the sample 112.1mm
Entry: 143.64mm
